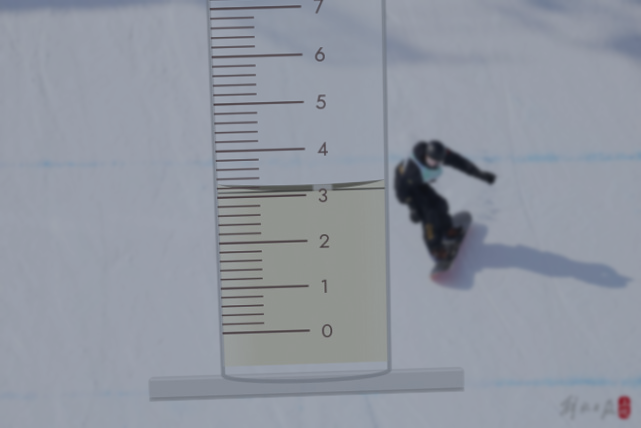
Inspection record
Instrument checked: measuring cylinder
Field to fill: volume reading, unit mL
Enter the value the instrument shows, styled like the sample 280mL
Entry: 3.1mL
